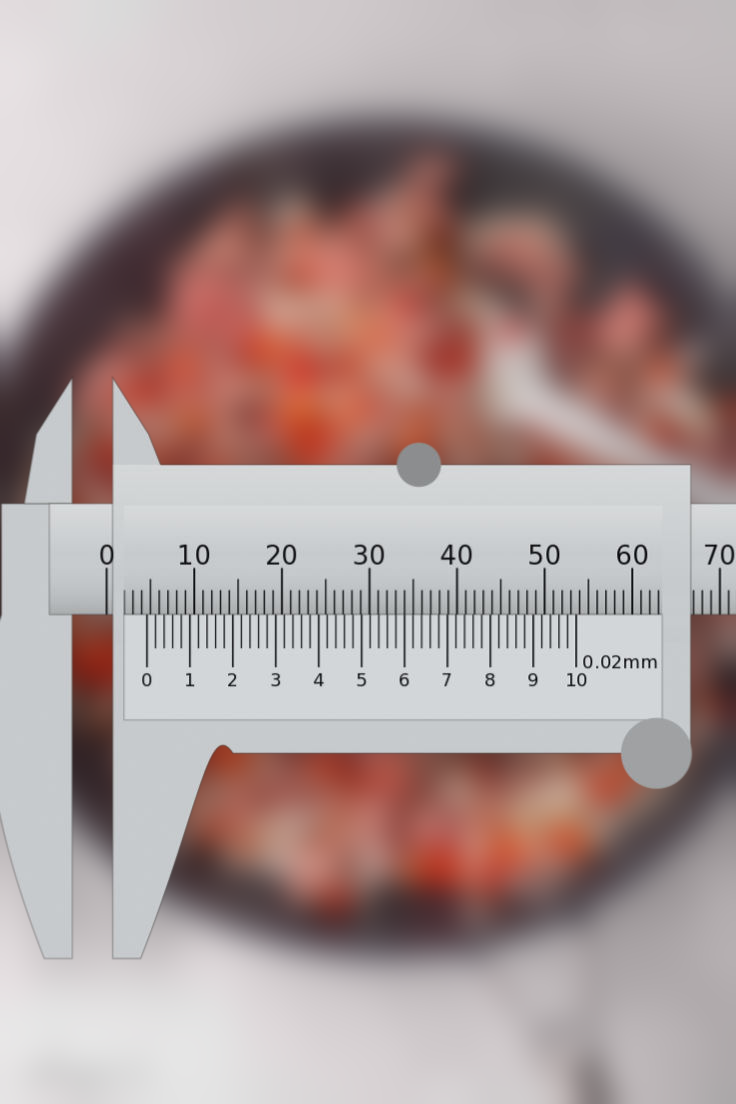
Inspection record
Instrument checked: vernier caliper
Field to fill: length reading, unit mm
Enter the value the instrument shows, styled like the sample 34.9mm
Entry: 4.6mm
